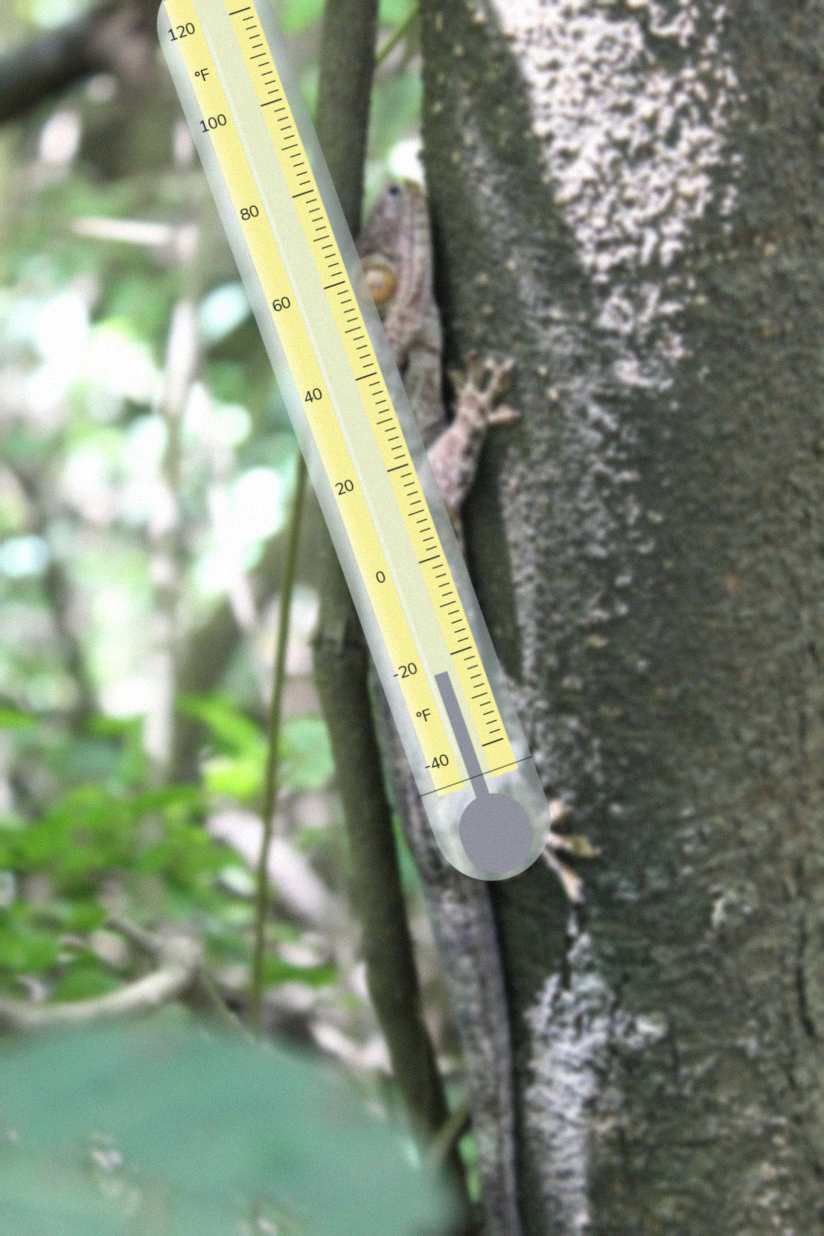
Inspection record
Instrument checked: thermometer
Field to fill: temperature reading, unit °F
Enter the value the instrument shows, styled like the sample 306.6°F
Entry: -23°F
